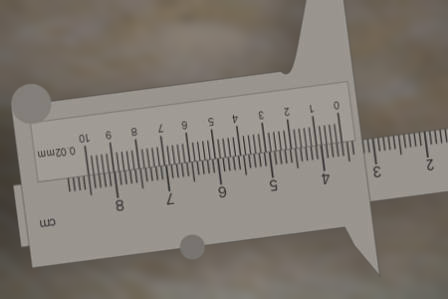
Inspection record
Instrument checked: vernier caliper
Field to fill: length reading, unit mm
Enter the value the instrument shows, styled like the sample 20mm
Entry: 36.0mm
